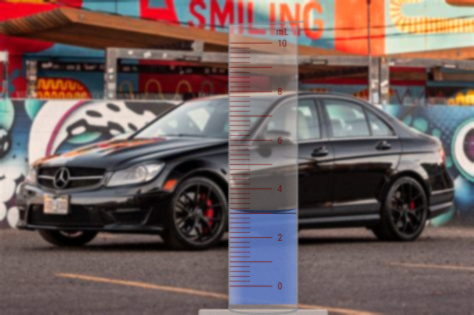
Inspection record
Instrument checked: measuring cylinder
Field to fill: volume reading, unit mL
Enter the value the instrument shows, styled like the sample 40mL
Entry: 3mL
